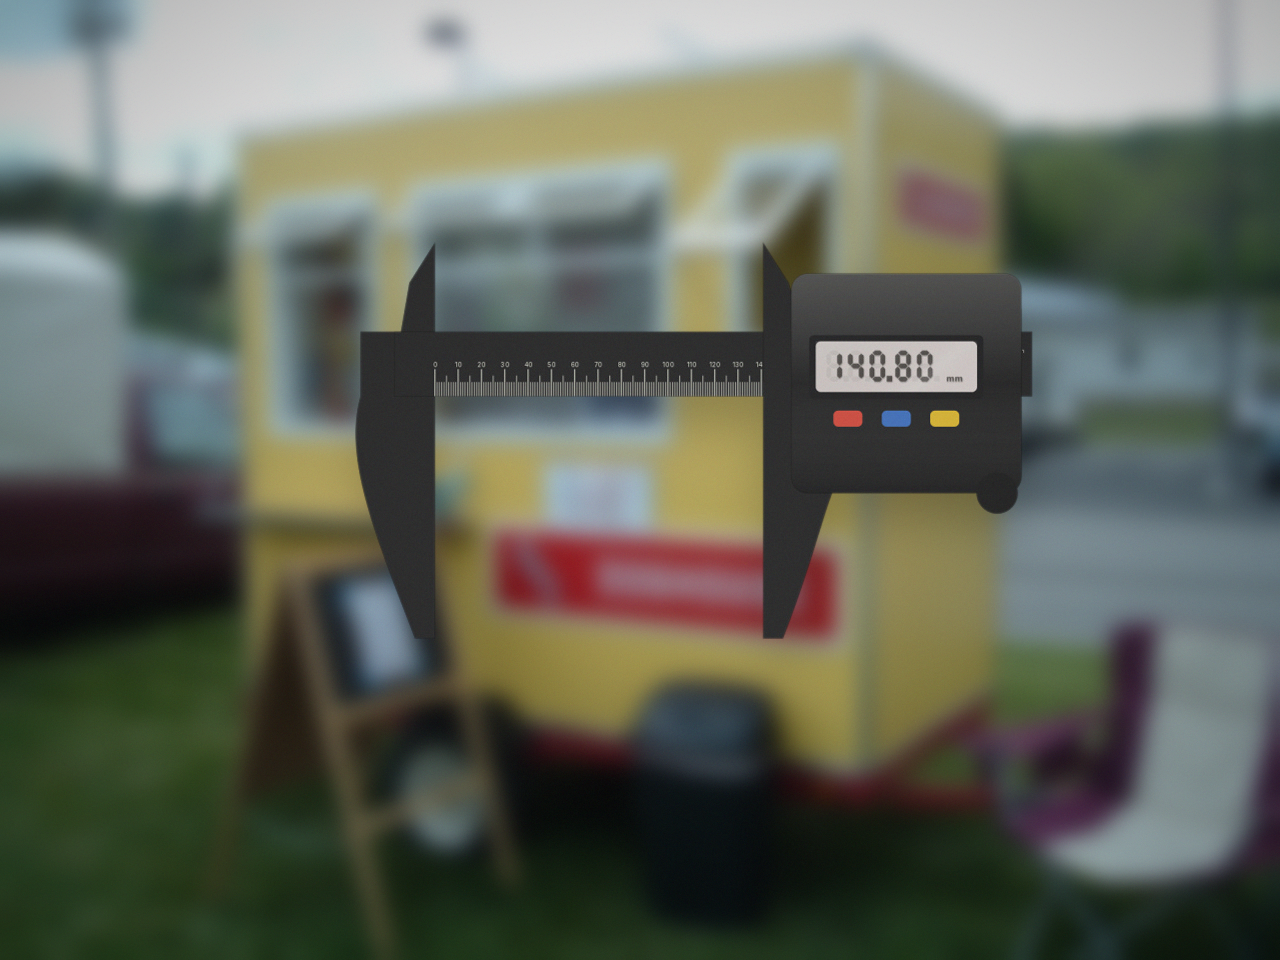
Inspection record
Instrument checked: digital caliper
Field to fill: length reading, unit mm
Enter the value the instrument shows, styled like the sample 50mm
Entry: 140.80mm
